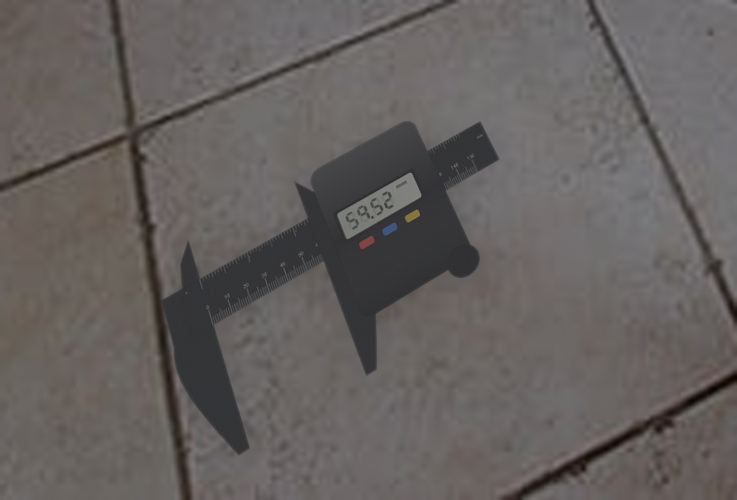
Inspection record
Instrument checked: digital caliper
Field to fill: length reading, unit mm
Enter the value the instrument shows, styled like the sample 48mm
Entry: 59.52mm
